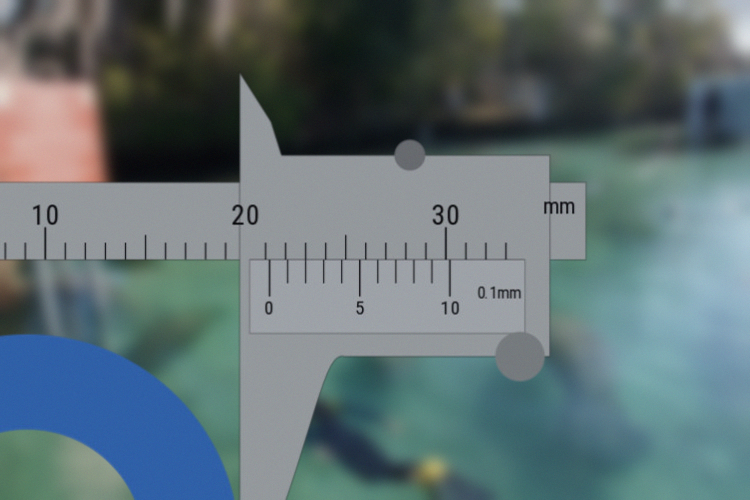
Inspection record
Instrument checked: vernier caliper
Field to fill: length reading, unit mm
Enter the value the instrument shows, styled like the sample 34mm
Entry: 21.2mm
